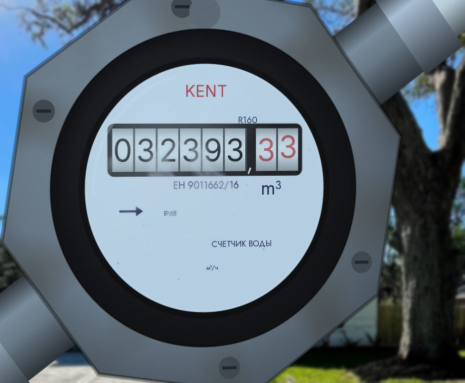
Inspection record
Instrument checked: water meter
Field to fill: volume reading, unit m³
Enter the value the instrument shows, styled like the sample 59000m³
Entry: 32393.33m³
